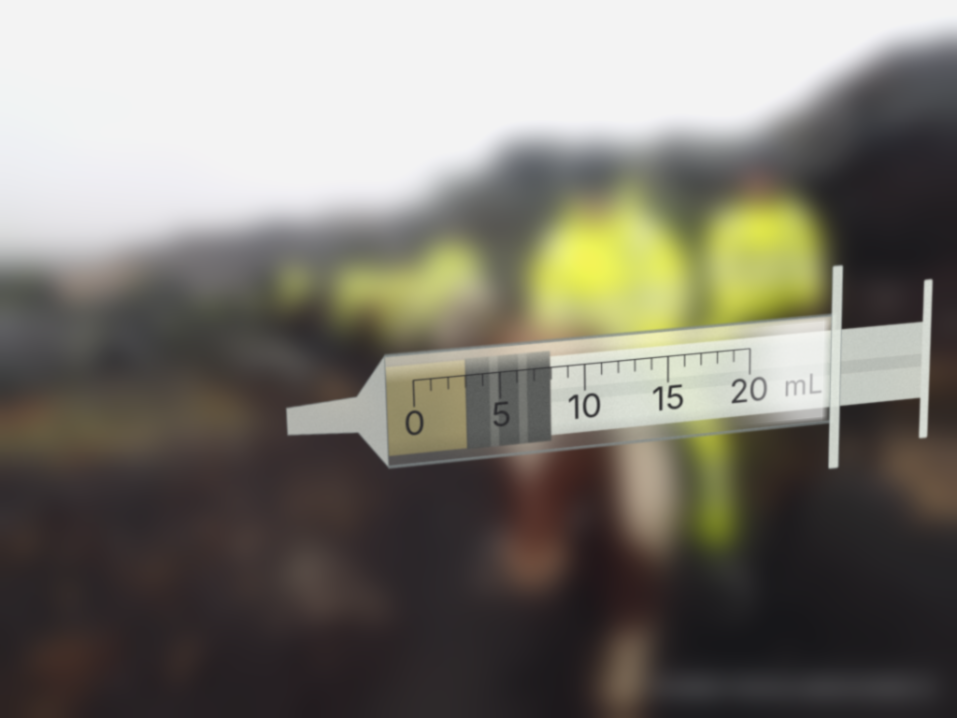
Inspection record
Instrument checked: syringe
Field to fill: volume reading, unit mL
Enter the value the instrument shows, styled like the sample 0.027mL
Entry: 3mL
